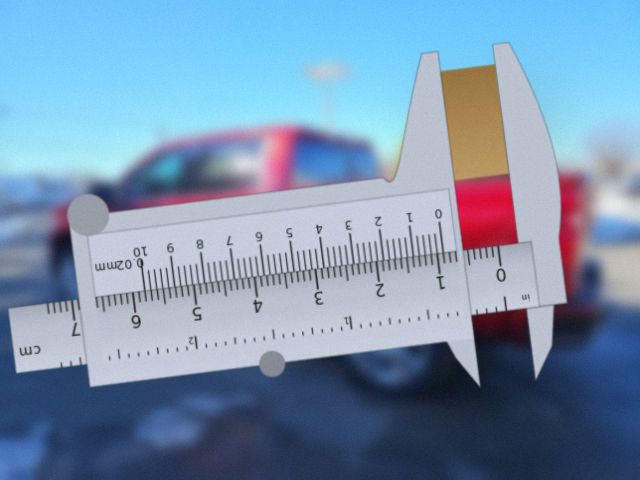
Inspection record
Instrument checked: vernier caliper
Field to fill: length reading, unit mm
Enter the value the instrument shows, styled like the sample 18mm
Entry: 9.0mm
